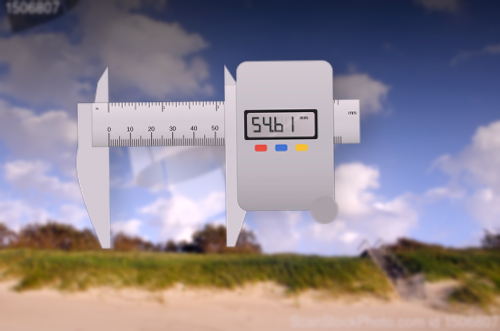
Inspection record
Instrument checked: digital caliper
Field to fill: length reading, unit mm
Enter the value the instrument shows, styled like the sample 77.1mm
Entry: 54.61mm
